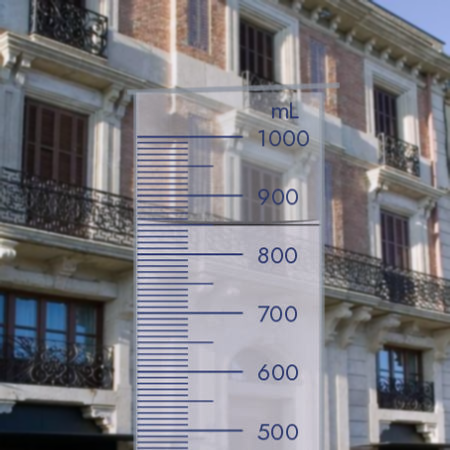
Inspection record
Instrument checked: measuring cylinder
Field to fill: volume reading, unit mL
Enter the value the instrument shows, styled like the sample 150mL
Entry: 850mL
